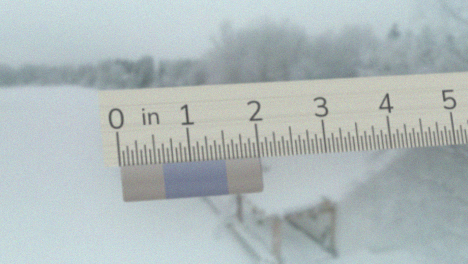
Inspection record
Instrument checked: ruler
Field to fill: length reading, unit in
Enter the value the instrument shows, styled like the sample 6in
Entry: 2in
